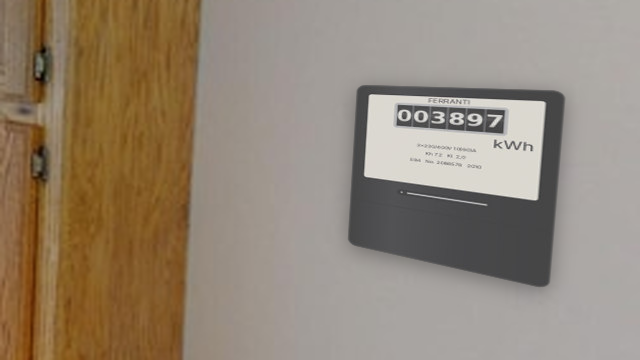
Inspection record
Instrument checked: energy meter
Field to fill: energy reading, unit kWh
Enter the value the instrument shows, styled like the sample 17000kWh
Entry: 3897kWh
